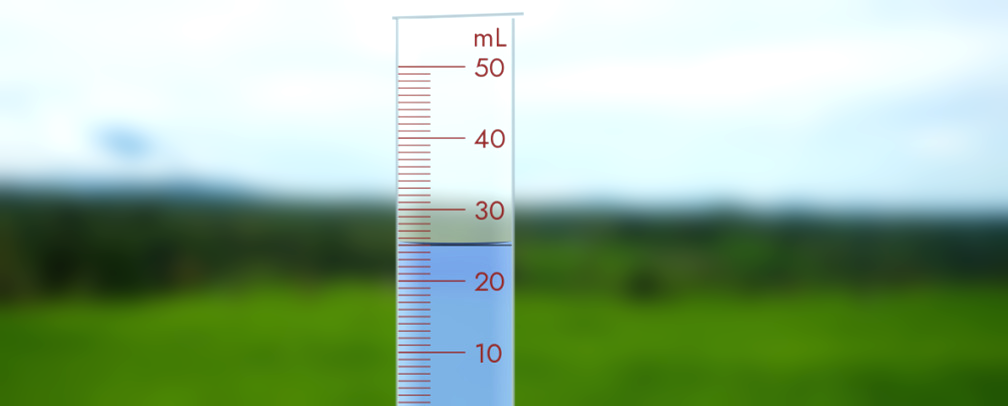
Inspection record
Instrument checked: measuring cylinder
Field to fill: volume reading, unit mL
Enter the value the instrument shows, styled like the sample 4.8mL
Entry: 25mL
